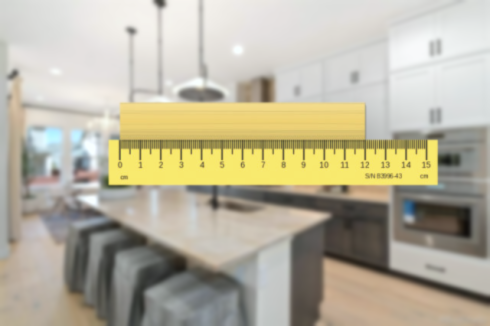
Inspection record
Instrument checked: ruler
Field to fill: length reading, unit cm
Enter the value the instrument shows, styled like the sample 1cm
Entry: 12cm
